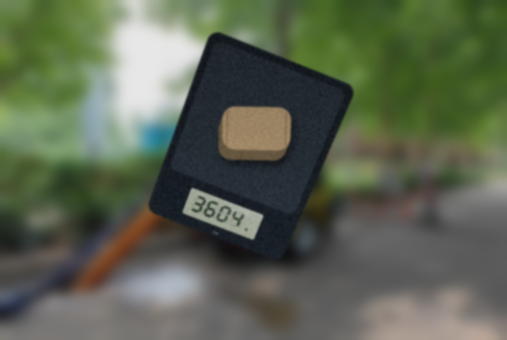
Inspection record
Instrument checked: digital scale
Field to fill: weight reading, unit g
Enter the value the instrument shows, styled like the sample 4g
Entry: 3604g
